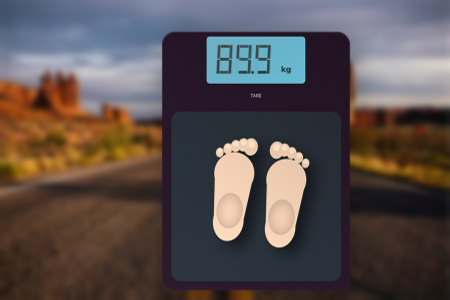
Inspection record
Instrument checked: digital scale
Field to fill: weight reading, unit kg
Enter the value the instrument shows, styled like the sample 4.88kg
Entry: 89.9kg
